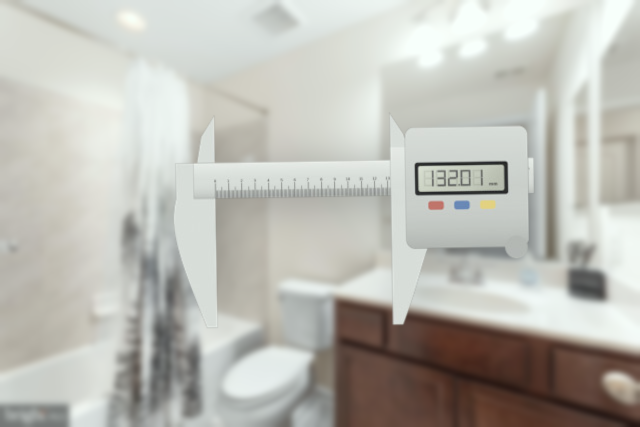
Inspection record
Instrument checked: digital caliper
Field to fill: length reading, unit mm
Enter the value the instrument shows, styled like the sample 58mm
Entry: 132.01mm
